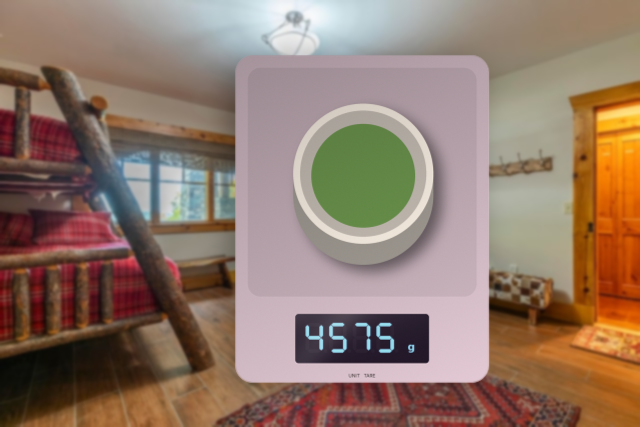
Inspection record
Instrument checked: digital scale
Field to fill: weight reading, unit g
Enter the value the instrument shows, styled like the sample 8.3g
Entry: 4575g
